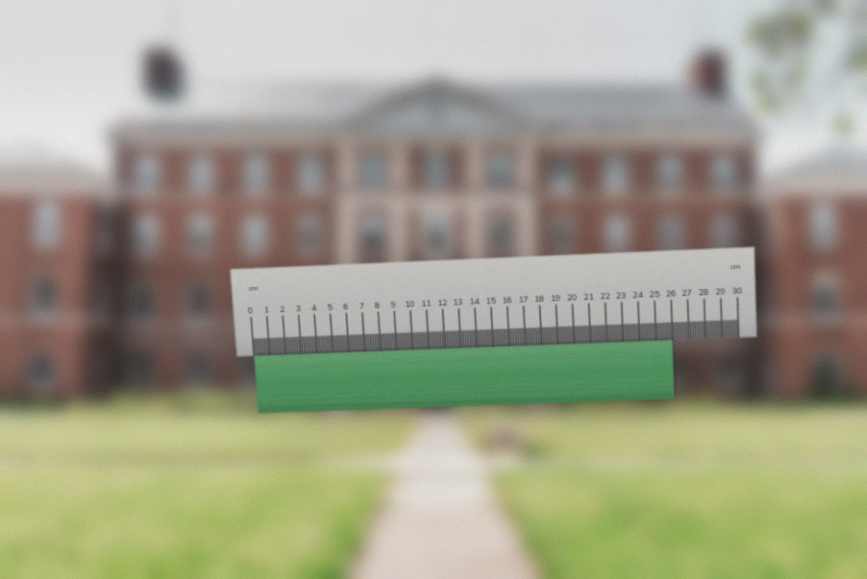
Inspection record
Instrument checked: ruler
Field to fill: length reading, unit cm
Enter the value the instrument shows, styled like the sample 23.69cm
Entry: 26cm
